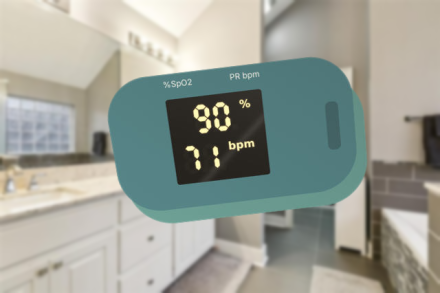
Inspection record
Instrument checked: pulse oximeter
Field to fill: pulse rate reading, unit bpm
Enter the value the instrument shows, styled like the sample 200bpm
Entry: 71bpm
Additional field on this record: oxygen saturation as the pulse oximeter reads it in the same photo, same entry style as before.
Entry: 90%
